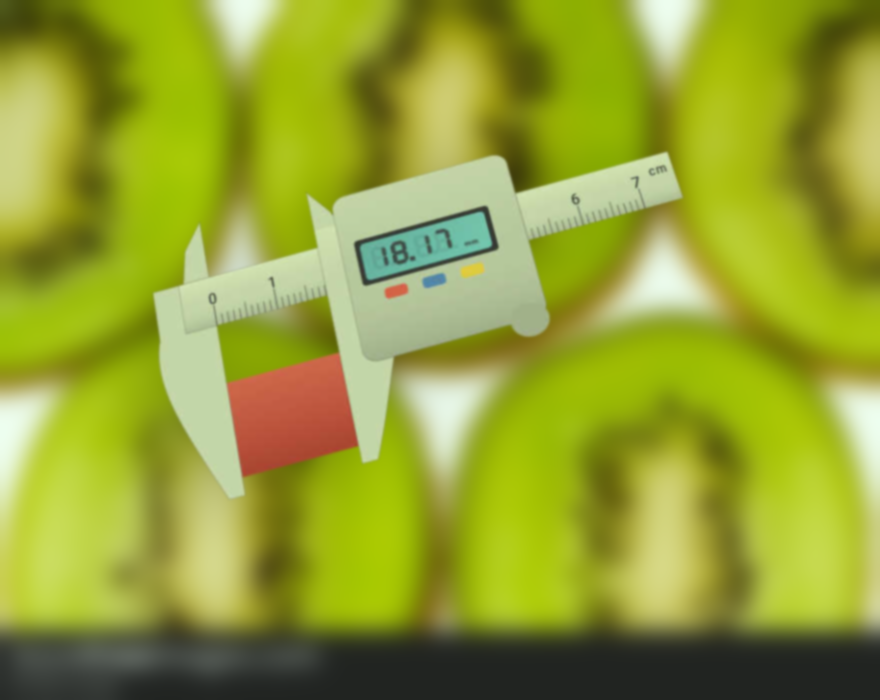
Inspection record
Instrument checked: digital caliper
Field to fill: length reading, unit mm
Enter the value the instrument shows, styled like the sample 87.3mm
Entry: 18.17mm
